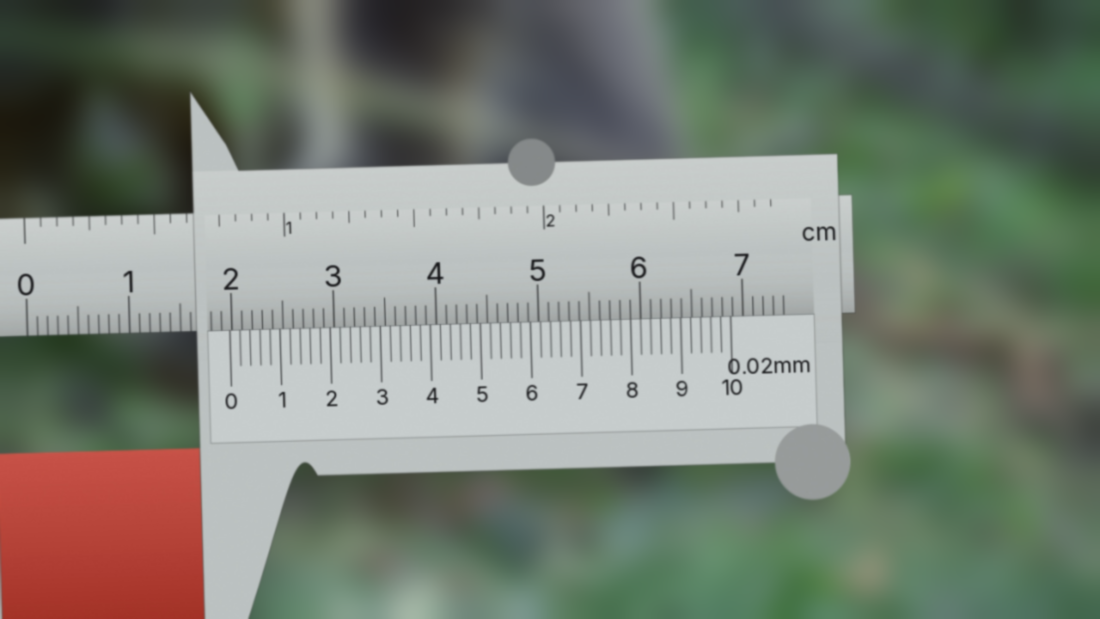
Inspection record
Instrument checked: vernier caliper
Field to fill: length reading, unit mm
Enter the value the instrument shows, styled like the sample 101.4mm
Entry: 19.8mm
